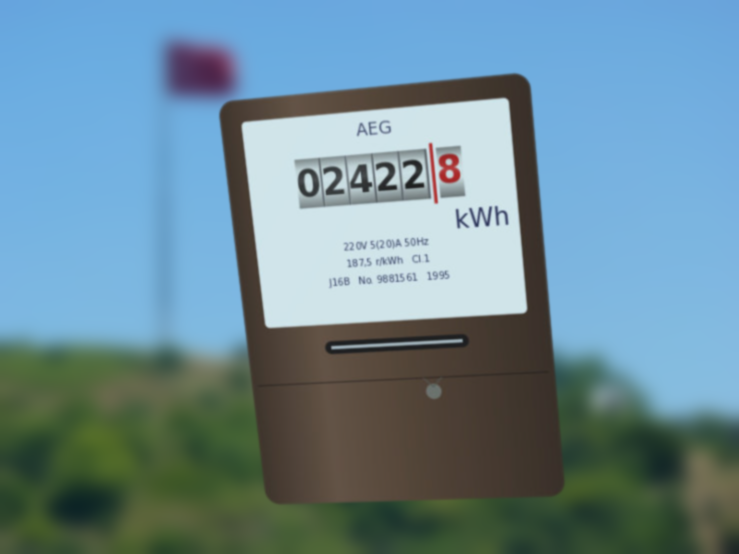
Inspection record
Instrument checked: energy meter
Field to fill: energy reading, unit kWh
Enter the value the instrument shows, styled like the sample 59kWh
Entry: 2422.8kWh
